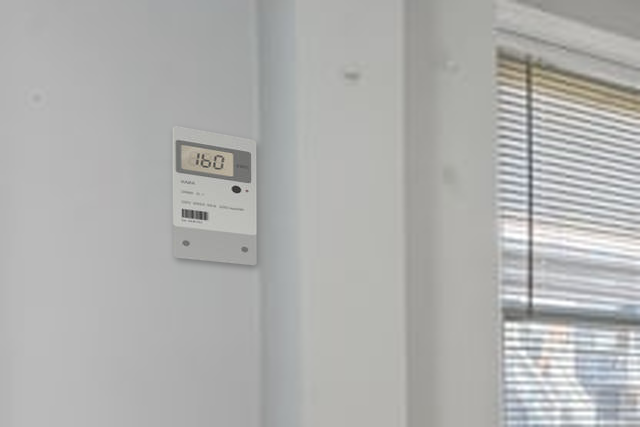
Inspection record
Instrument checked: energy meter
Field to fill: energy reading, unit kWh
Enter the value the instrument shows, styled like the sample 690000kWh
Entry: 160kWh
